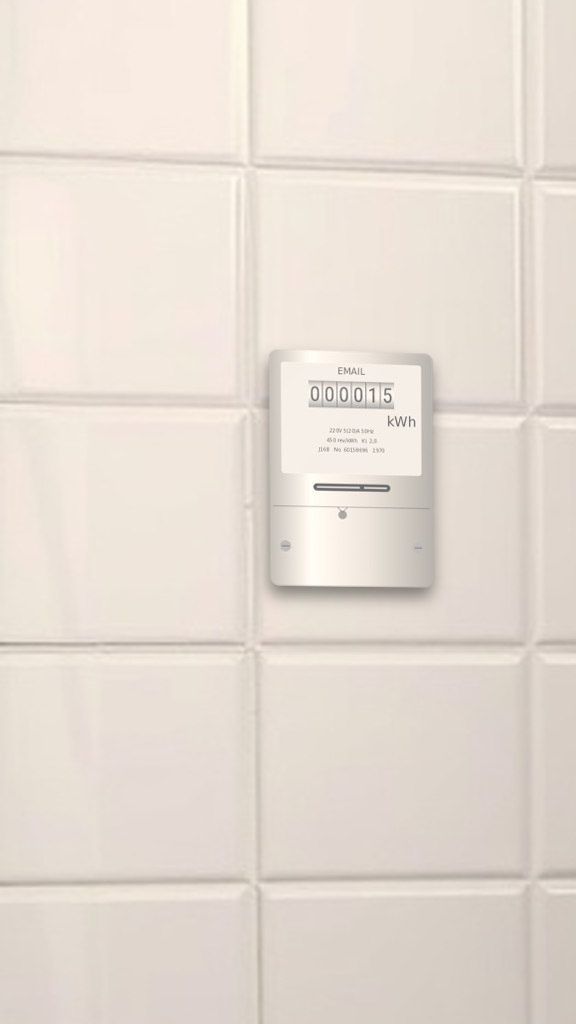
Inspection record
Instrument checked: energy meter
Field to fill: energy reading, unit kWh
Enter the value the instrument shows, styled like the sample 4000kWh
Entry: 15kWh
